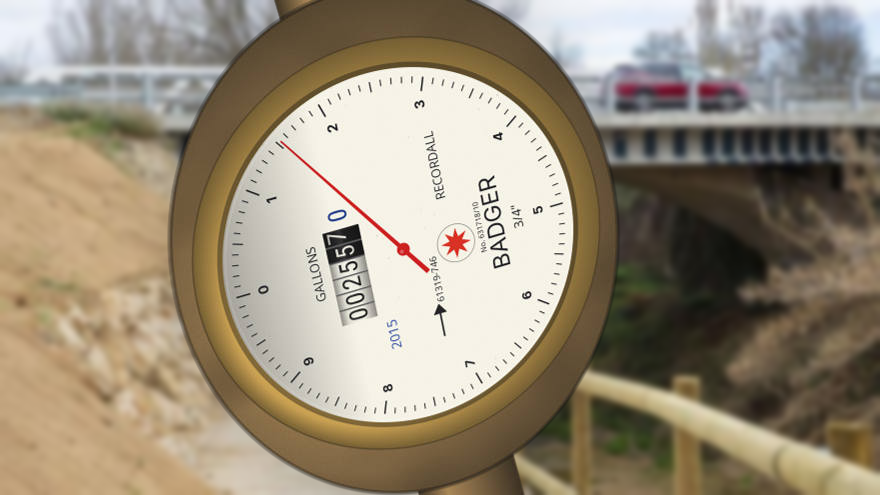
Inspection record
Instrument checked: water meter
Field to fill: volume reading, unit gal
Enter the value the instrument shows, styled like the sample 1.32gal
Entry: 25571.5gal
